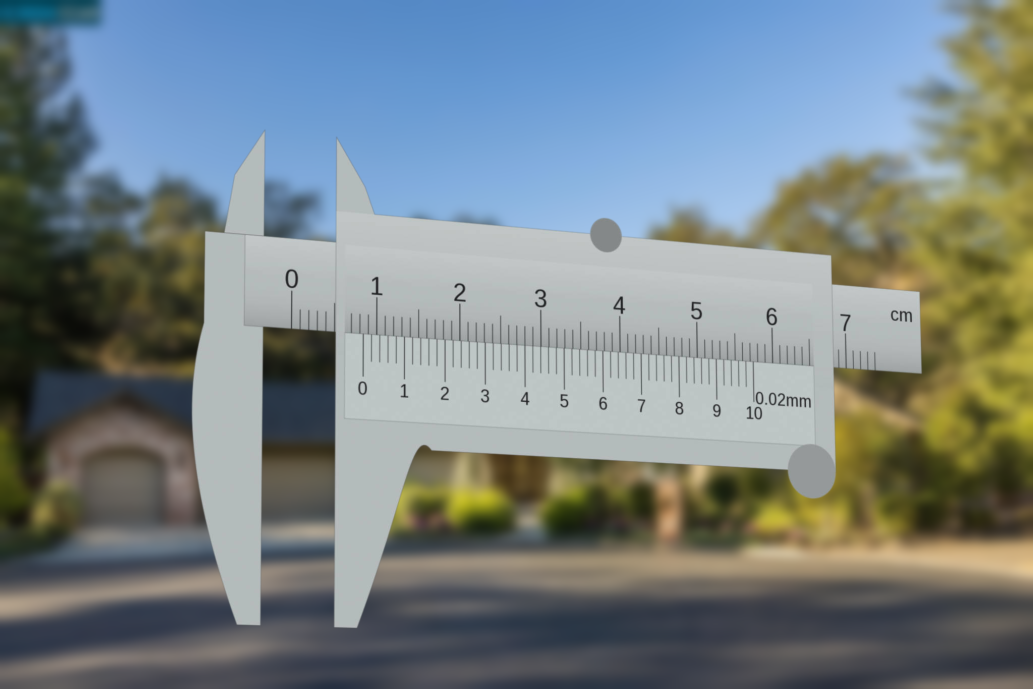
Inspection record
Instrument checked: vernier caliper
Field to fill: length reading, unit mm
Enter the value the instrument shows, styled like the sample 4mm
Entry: 8.4mm
